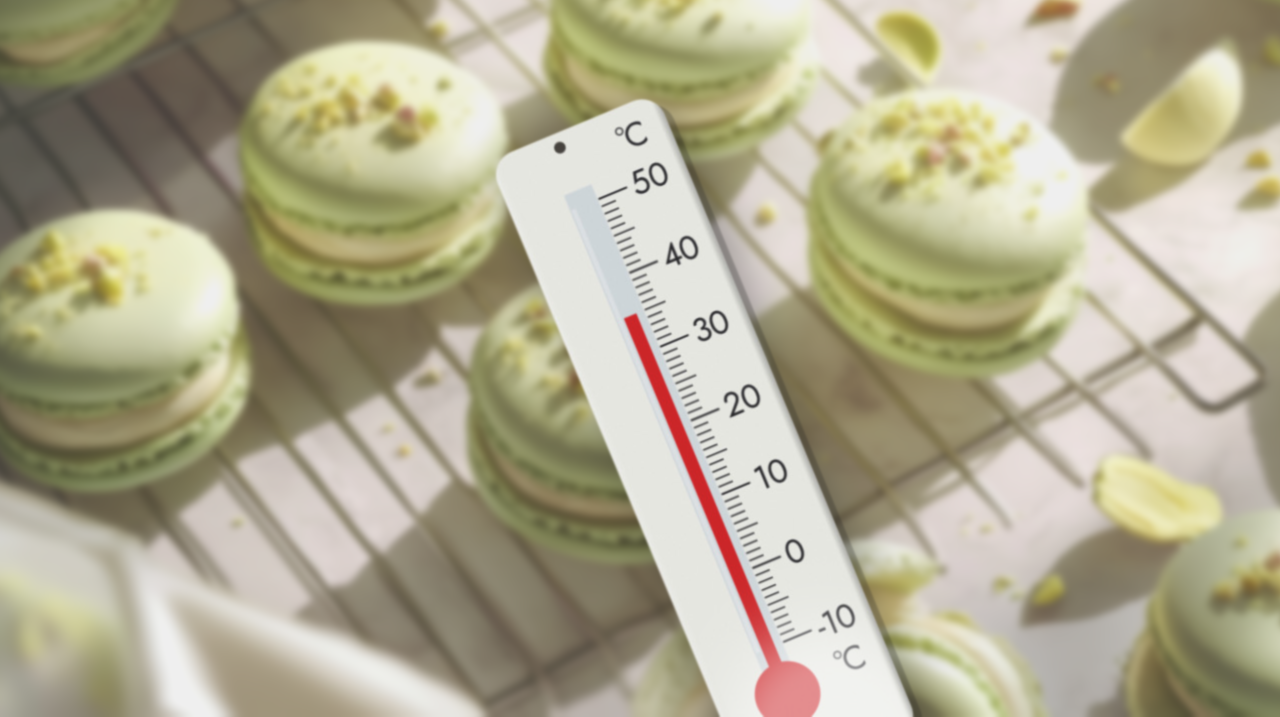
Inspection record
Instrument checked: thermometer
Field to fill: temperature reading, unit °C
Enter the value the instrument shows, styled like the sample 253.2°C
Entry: 35°C
